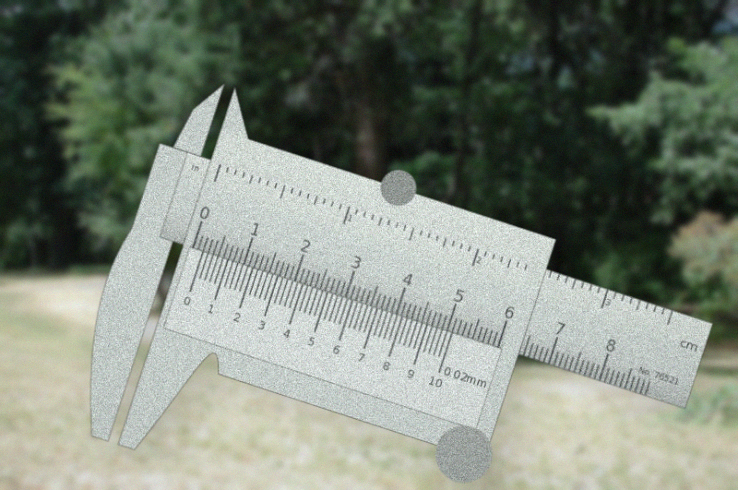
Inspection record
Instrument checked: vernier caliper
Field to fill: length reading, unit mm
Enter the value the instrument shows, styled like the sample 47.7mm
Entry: 2.0mm
